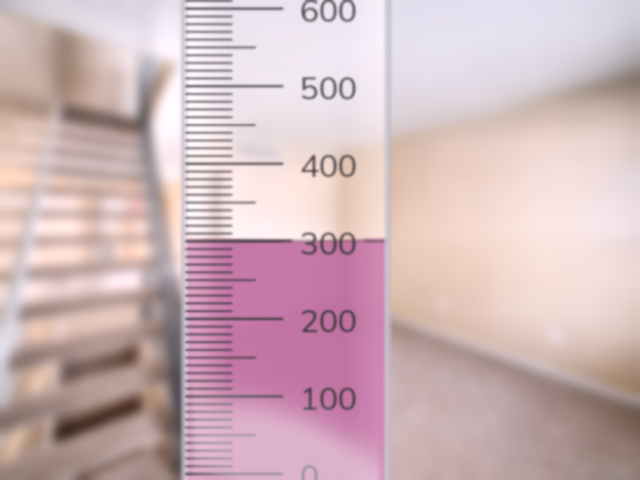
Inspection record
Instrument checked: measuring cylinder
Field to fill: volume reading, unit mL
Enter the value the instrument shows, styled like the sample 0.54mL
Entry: 300mL
